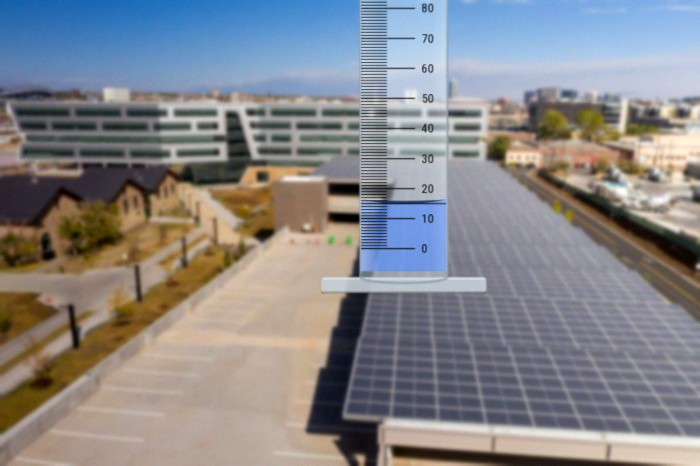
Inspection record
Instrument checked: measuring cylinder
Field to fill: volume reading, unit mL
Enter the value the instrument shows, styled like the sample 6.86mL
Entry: 15mL
